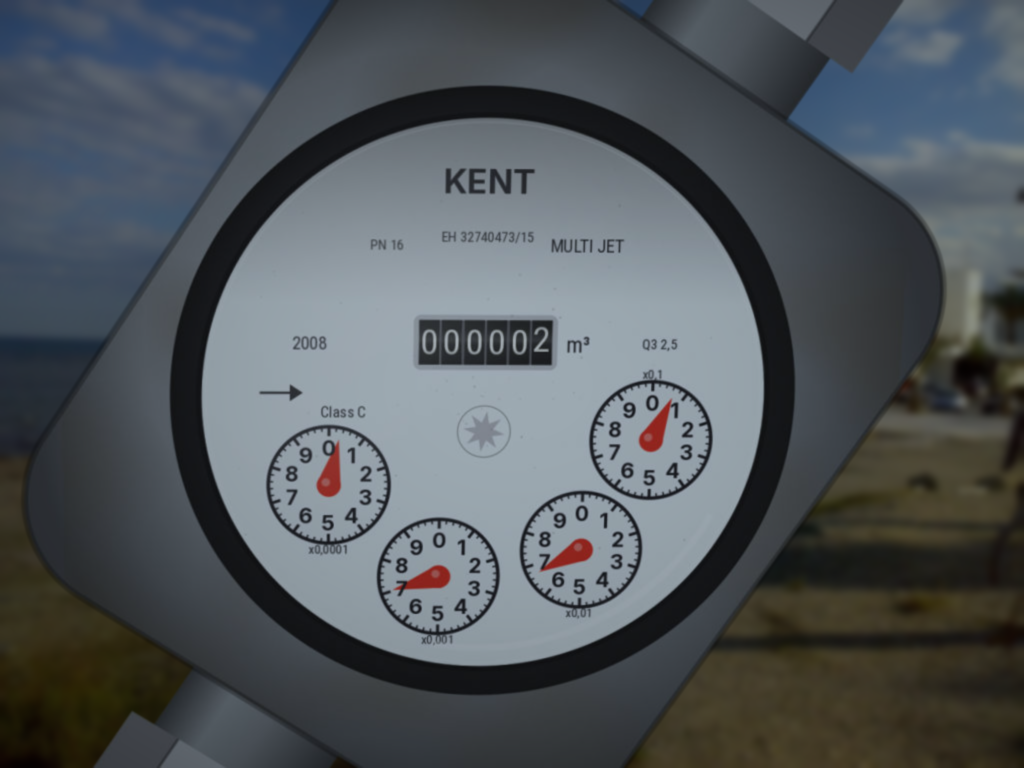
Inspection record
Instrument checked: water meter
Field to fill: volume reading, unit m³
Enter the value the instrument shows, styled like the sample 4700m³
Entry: 2.0670m³
